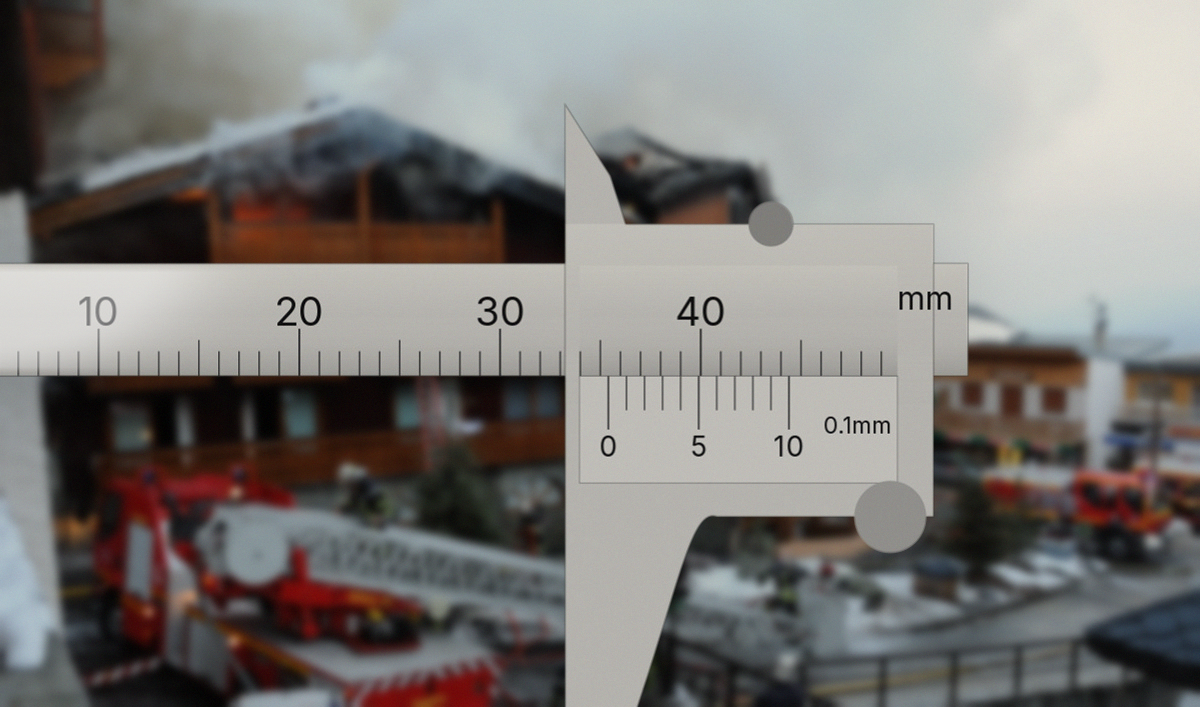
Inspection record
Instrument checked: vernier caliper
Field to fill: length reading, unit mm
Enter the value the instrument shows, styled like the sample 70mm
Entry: 35.4mm
